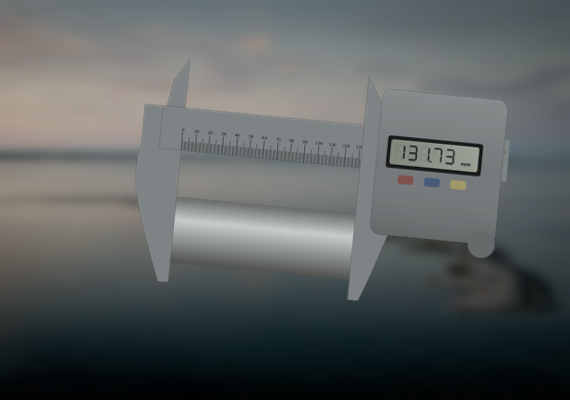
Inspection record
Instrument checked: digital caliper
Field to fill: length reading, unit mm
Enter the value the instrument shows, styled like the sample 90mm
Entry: 131.73mm
